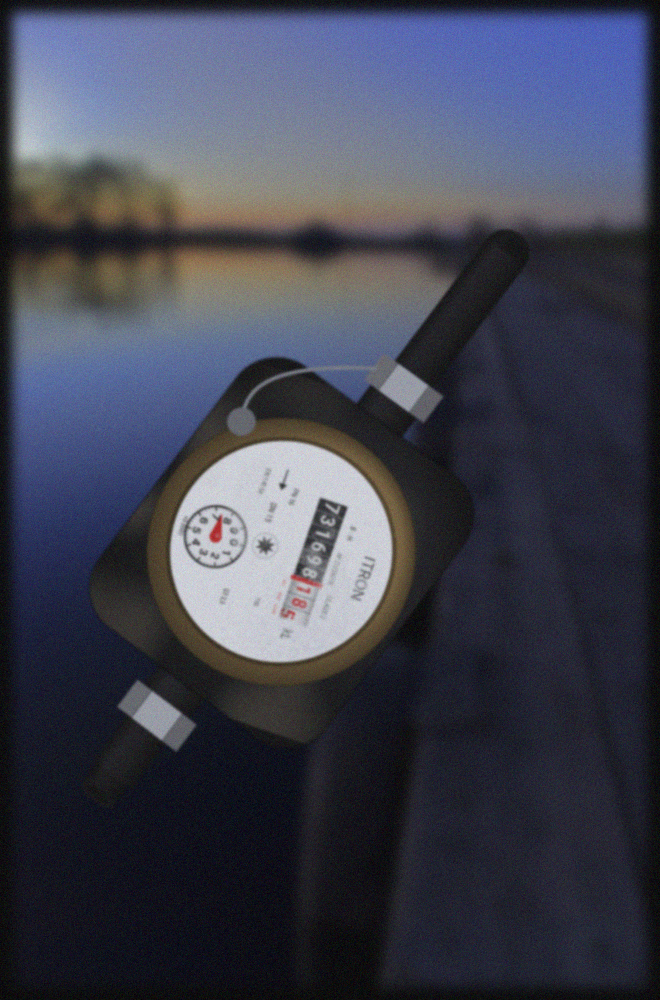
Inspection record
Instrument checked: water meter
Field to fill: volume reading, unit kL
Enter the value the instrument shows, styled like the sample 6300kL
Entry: 731698.1847kL
